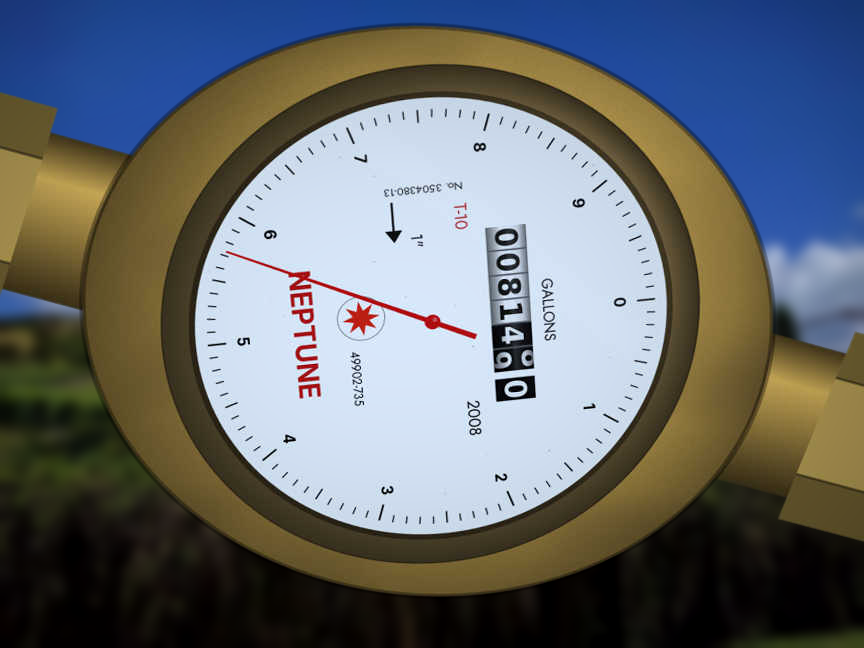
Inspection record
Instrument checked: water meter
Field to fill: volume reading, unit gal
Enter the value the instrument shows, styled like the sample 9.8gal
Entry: 81485.7gal
